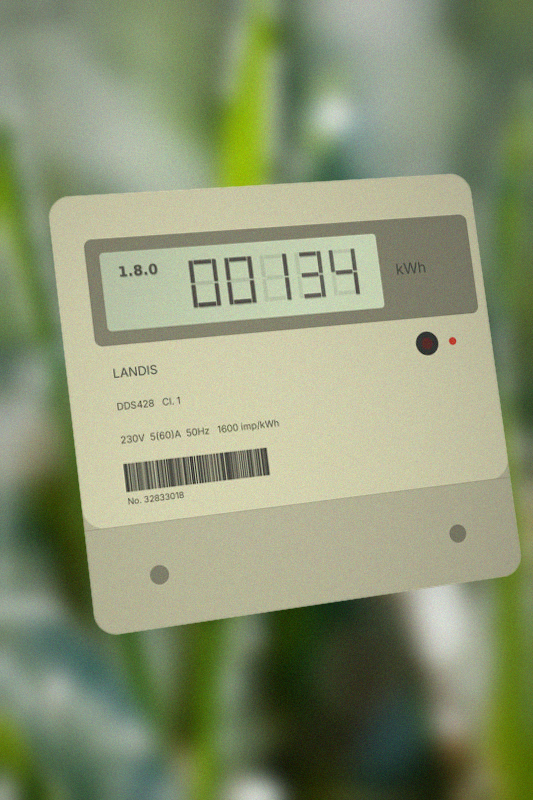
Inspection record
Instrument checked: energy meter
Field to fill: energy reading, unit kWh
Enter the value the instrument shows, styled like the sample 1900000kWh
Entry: 134kWh
